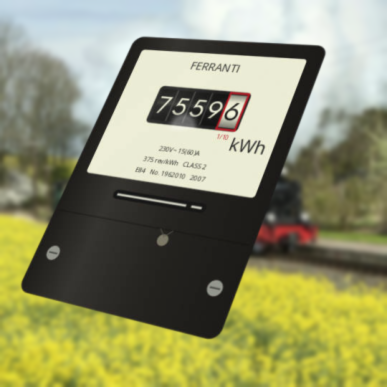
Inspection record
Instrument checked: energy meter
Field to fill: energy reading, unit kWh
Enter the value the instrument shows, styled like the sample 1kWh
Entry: 7559.6kWh
